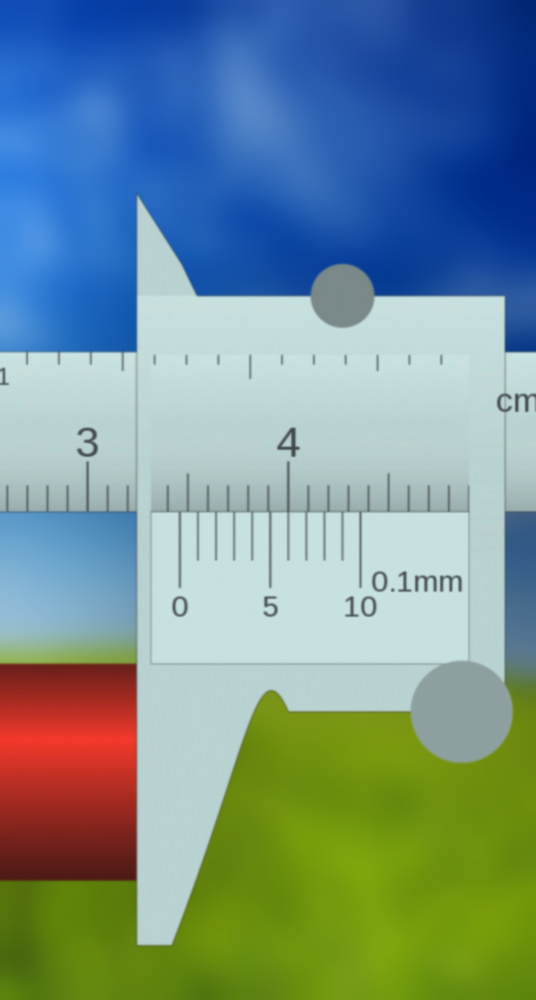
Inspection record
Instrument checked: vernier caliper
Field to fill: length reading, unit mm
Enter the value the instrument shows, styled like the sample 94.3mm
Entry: 34.6mm
